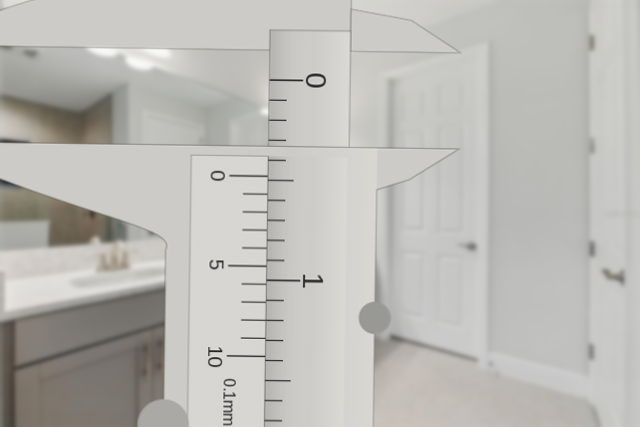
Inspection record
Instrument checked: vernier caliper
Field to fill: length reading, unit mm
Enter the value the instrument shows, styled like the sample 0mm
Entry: 4.8mm
